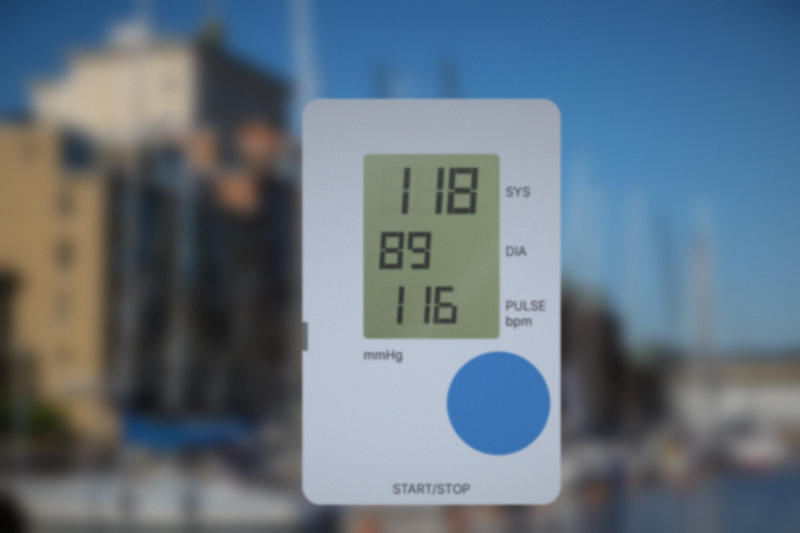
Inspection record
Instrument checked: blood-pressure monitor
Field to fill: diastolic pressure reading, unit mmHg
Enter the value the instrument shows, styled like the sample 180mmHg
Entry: 89mmHg
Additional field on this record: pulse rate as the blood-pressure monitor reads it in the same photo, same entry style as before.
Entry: 116bpm
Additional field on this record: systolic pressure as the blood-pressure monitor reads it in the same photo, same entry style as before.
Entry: 118mmHg
